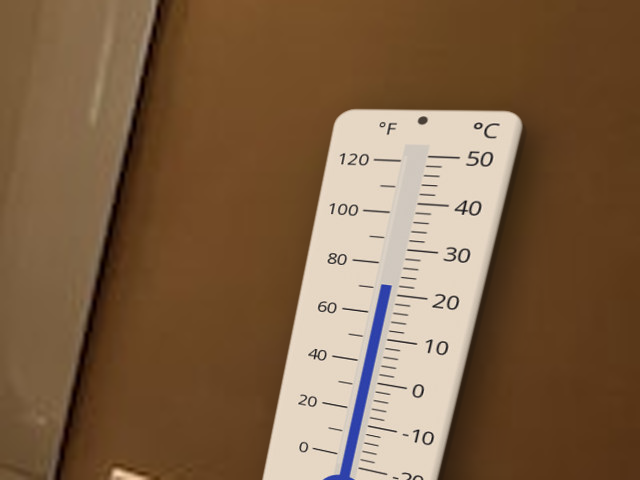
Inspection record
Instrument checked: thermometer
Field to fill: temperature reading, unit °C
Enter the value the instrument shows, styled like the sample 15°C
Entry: 22°C
